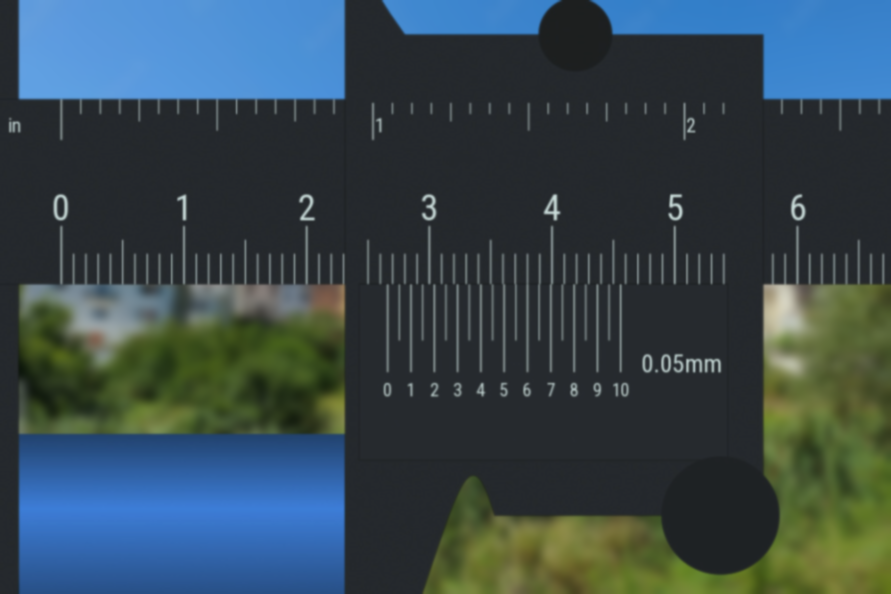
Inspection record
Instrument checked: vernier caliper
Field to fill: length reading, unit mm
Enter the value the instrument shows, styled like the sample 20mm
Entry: 26.6mm
